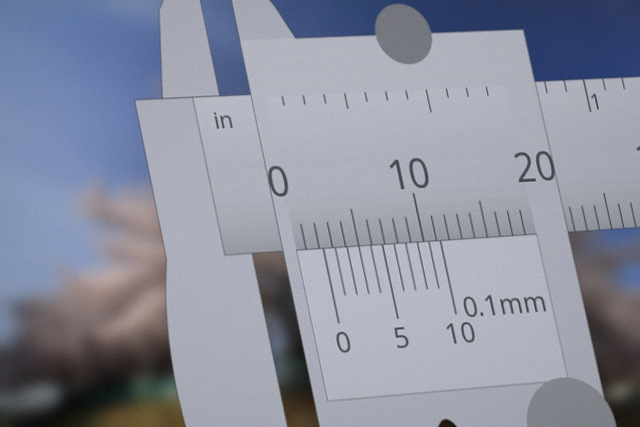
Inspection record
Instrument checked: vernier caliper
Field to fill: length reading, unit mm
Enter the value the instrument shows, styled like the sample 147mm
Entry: 2.3mm
